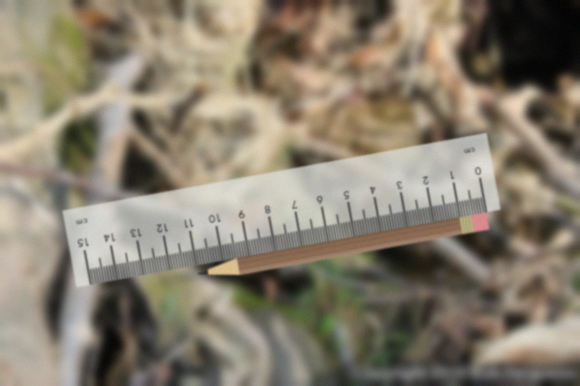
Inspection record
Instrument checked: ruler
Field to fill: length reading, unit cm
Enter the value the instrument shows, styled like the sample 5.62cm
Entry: 11cm
